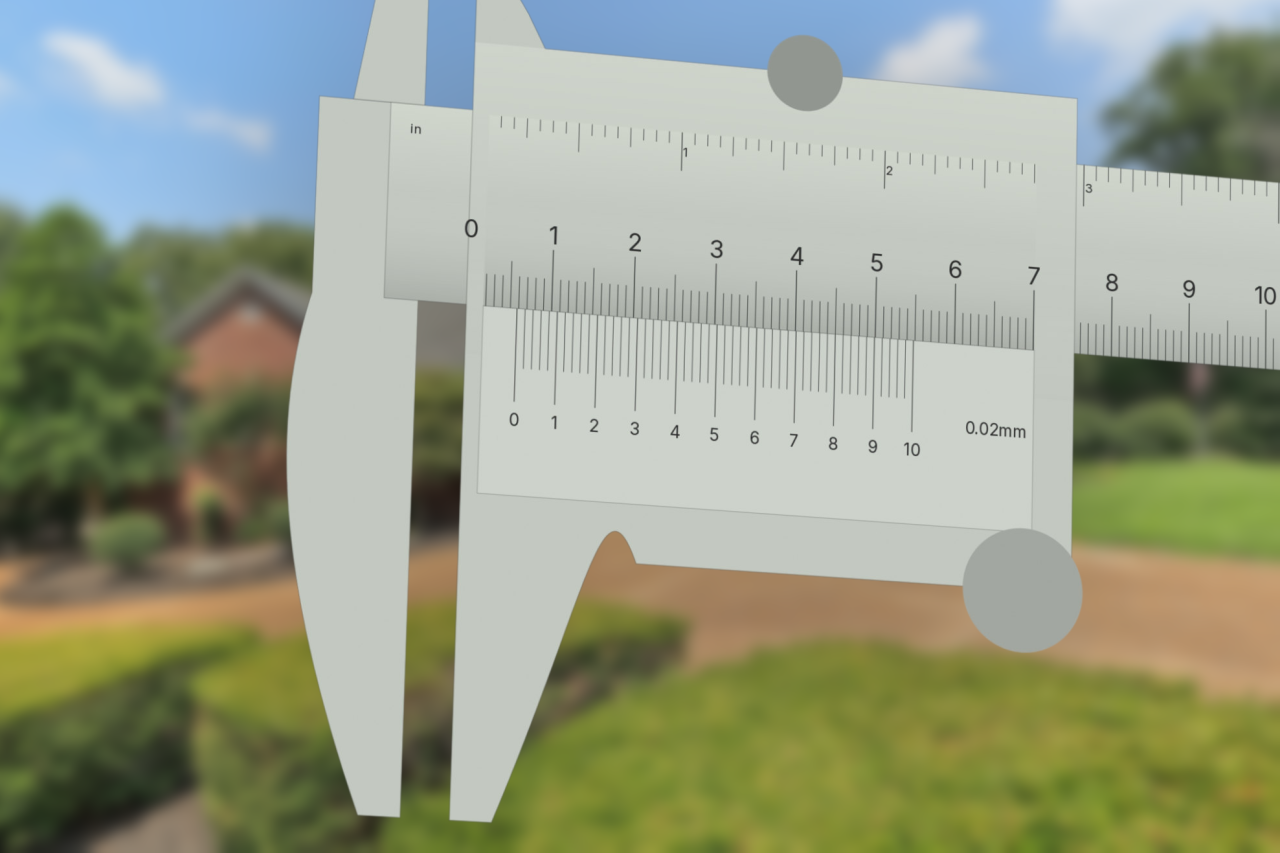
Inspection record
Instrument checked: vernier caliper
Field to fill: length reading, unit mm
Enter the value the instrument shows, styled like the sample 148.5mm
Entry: 5.8mm
